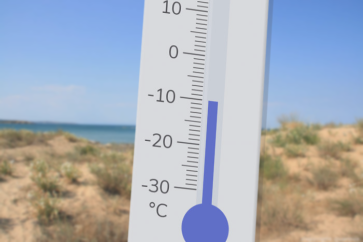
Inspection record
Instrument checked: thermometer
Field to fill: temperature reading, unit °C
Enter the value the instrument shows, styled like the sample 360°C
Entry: -10°C
